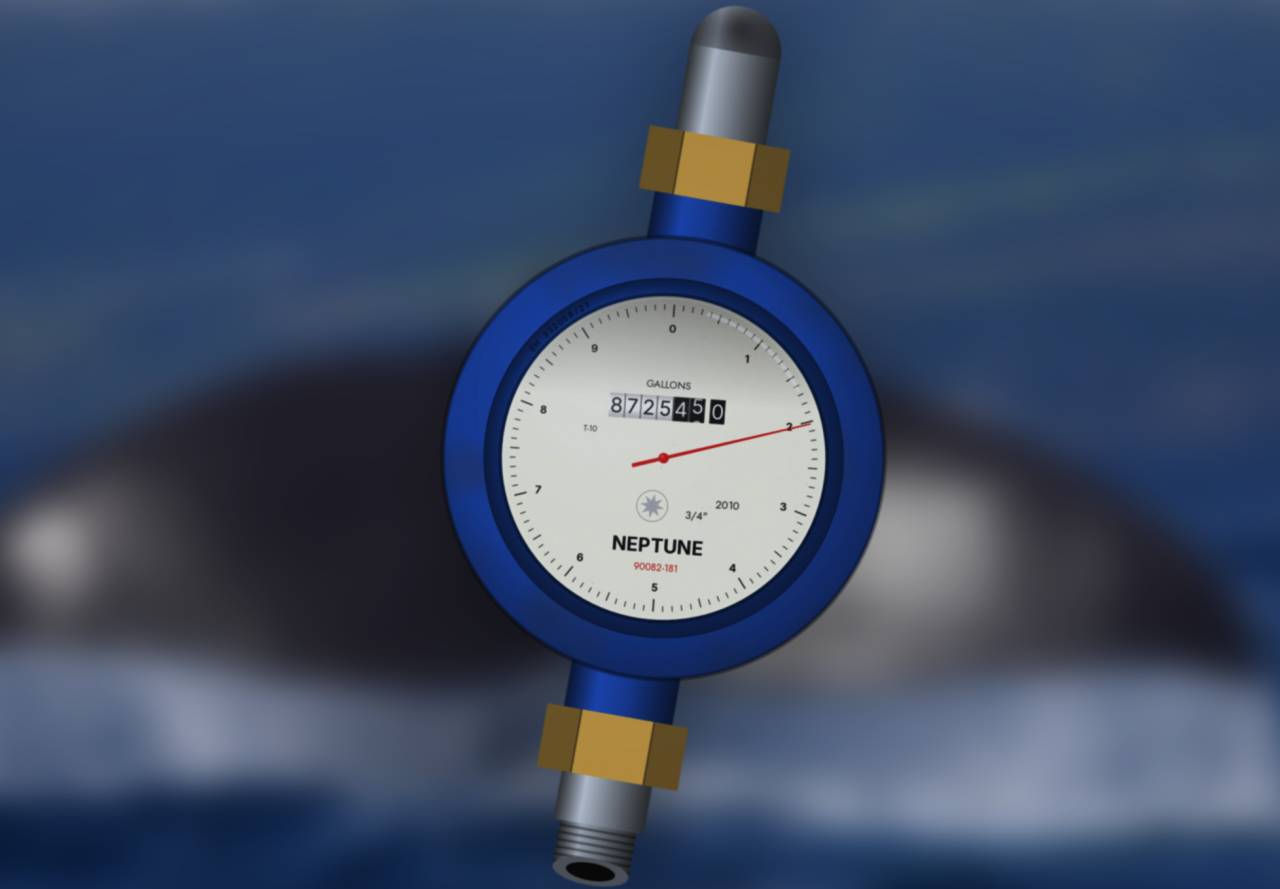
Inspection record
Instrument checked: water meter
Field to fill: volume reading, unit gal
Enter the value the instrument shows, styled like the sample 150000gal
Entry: 8725452.0gal
